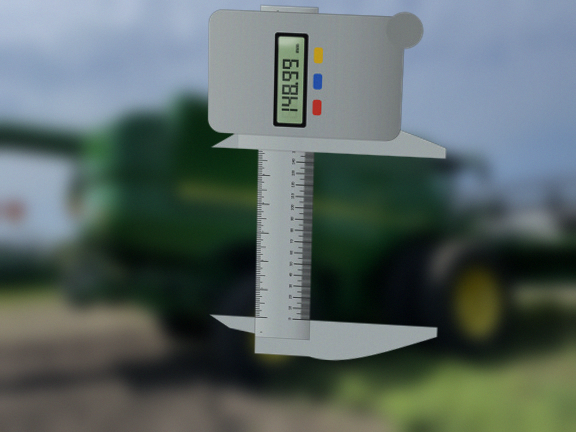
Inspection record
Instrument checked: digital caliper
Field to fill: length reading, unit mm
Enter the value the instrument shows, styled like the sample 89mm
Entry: 148.99mm
